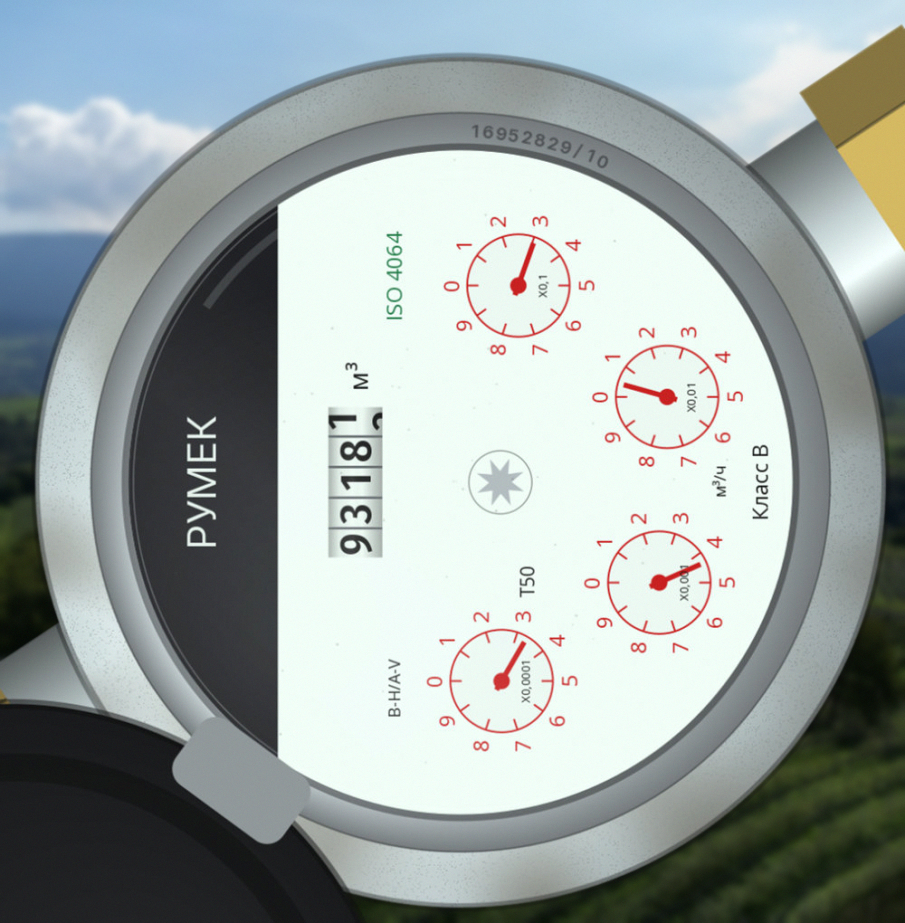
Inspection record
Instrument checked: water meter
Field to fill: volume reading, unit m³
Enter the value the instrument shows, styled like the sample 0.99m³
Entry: 93181.3043m³
